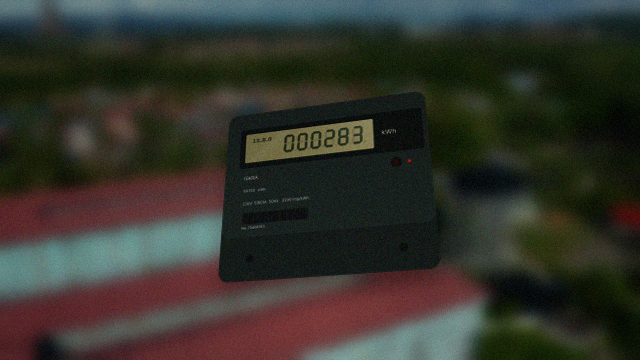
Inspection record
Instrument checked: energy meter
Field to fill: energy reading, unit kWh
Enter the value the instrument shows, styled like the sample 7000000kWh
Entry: 283kWh
